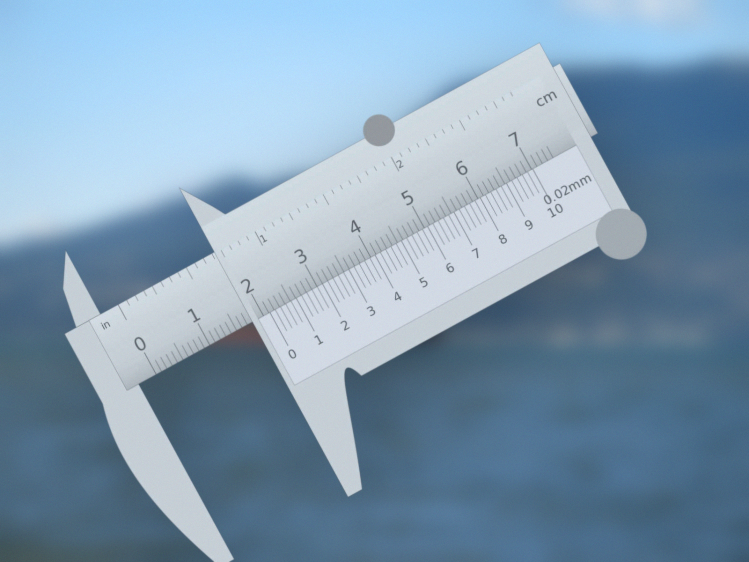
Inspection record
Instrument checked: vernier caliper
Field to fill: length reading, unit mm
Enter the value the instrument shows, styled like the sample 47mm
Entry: 21.2mm
